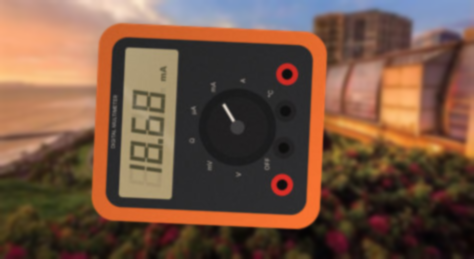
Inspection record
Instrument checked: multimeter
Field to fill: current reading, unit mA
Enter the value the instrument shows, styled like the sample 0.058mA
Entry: 18.68mA
